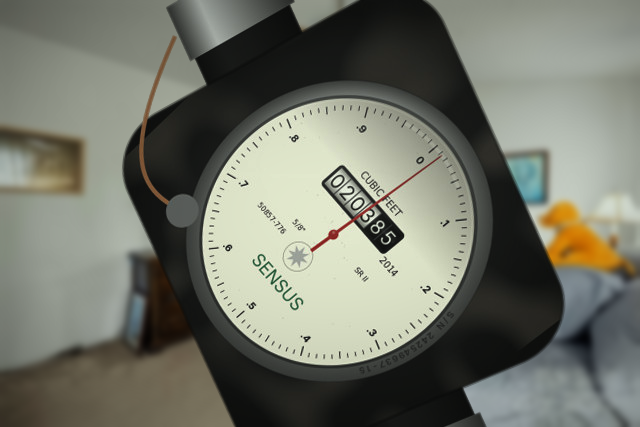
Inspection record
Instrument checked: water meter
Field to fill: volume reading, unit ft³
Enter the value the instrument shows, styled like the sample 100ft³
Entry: 20385.01ft³
